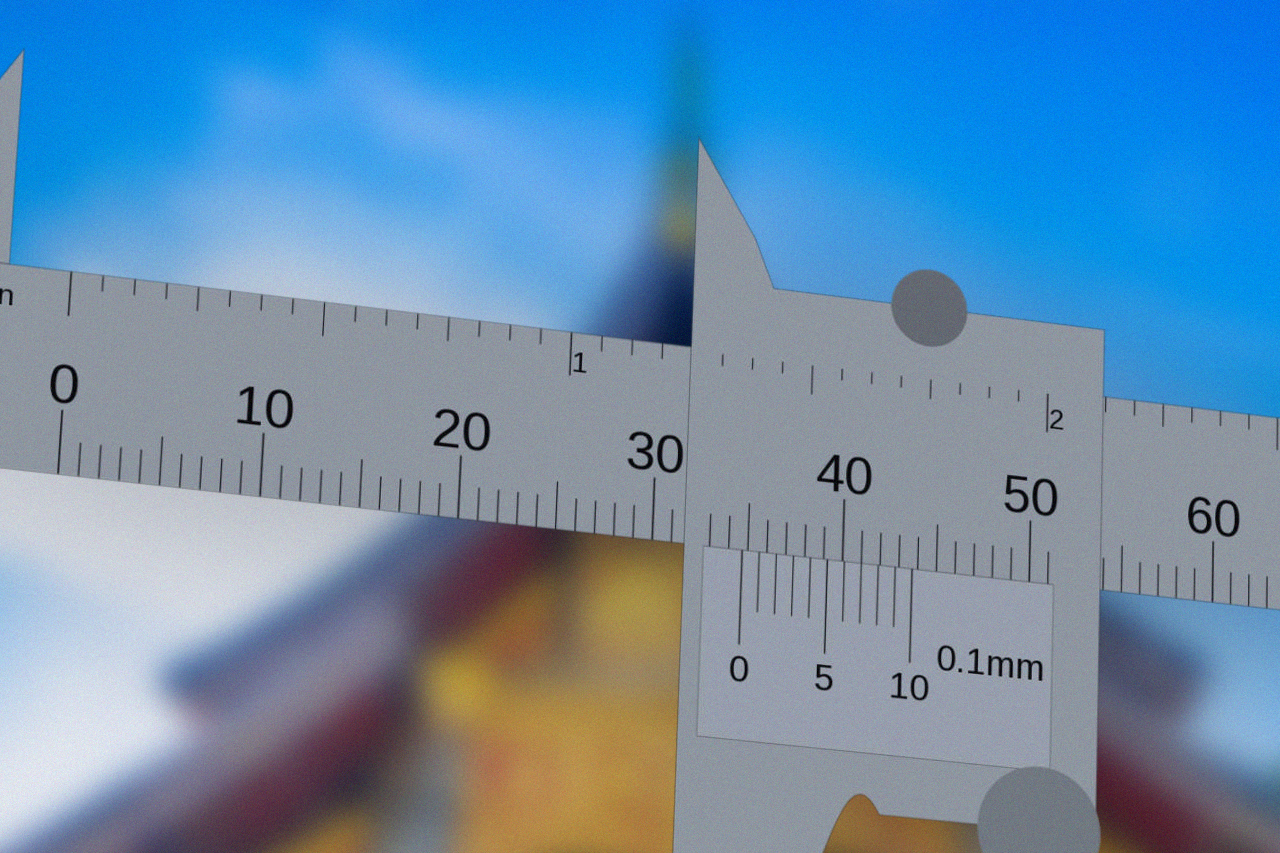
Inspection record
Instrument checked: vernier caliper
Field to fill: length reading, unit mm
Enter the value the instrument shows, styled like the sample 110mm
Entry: 34.7mm
